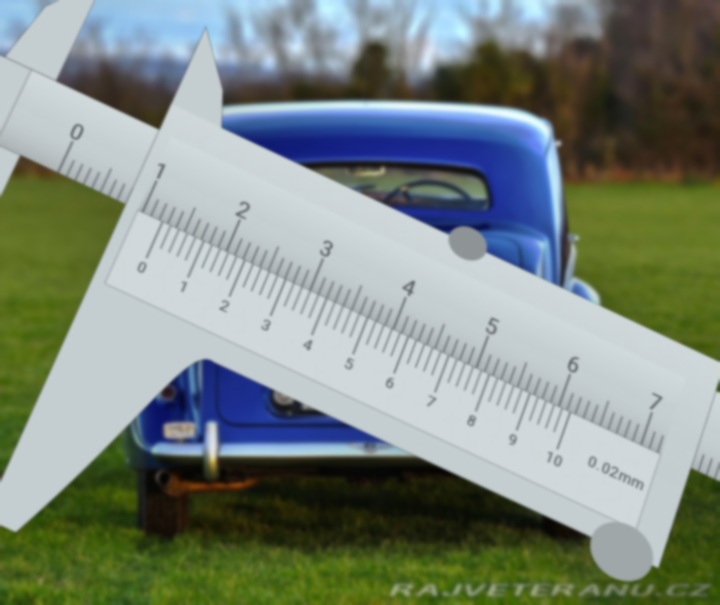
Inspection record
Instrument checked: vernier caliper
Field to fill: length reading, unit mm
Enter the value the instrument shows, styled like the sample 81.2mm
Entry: 12.4mm
